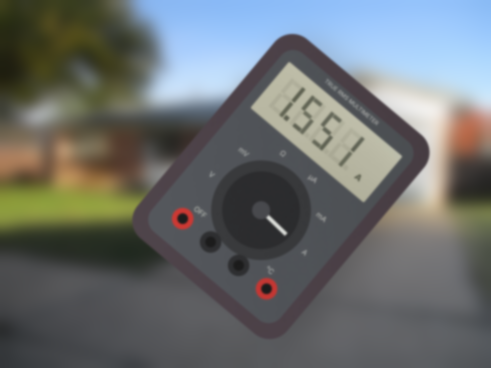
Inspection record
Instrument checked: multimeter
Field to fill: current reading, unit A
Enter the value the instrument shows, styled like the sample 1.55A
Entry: 1.551A
